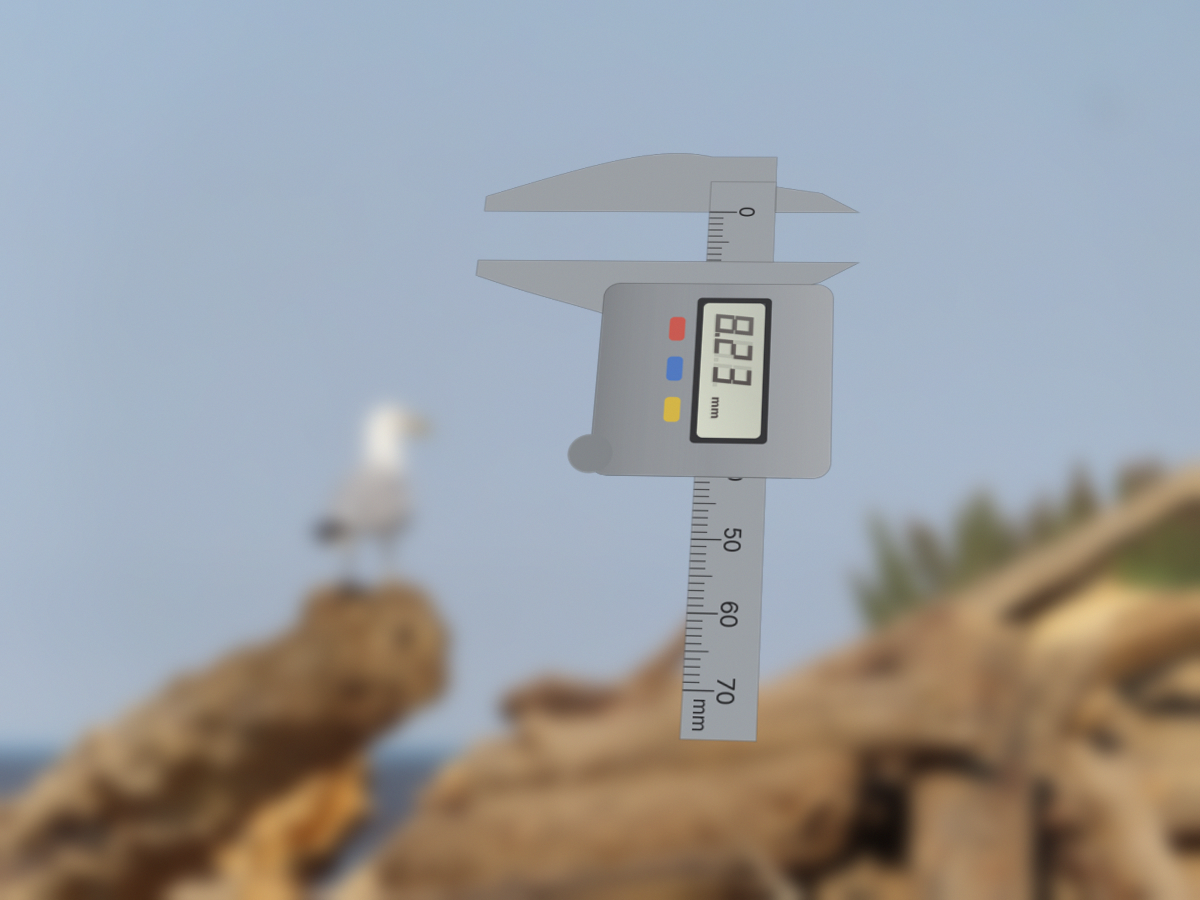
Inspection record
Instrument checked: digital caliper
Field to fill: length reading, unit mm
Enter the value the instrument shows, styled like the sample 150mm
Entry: 8.23mm
